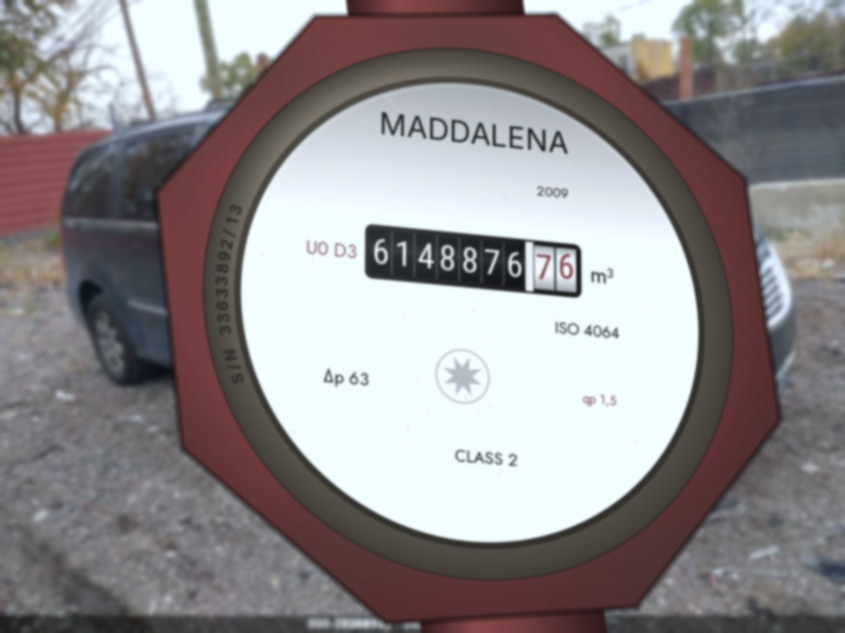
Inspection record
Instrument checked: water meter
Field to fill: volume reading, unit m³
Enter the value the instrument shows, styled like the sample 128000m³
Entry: 6148876.76m³
